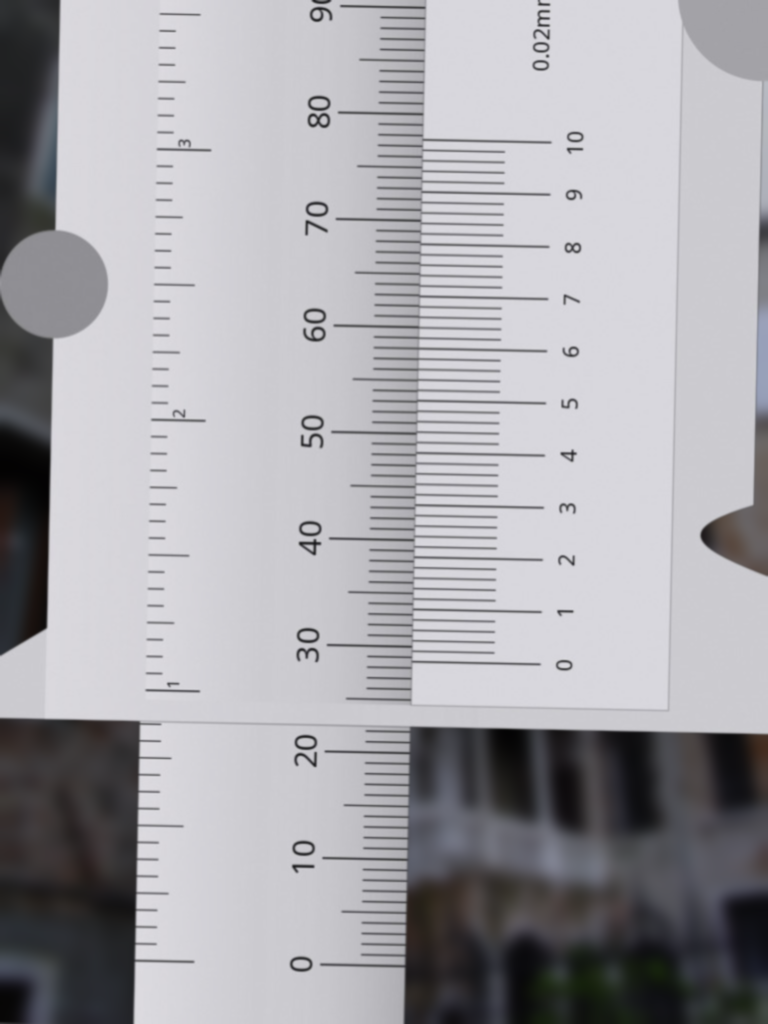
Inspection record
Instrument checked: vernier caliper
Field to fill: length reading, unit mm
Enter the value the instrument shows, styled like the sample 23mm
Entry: 28.6mm
